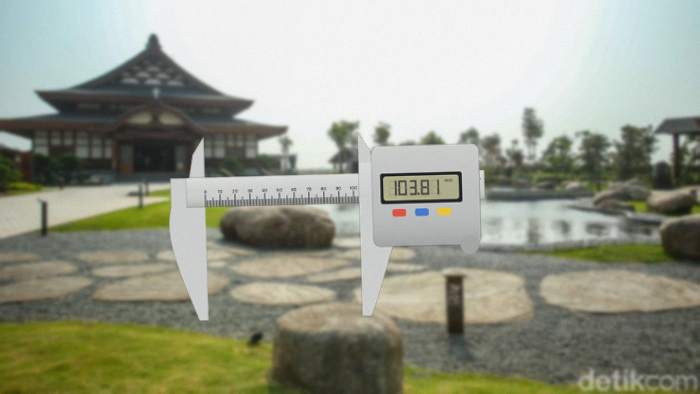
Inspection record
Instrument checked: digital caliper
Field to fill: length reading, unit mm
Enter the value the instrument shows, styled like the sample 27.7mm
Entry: 103.81mm
